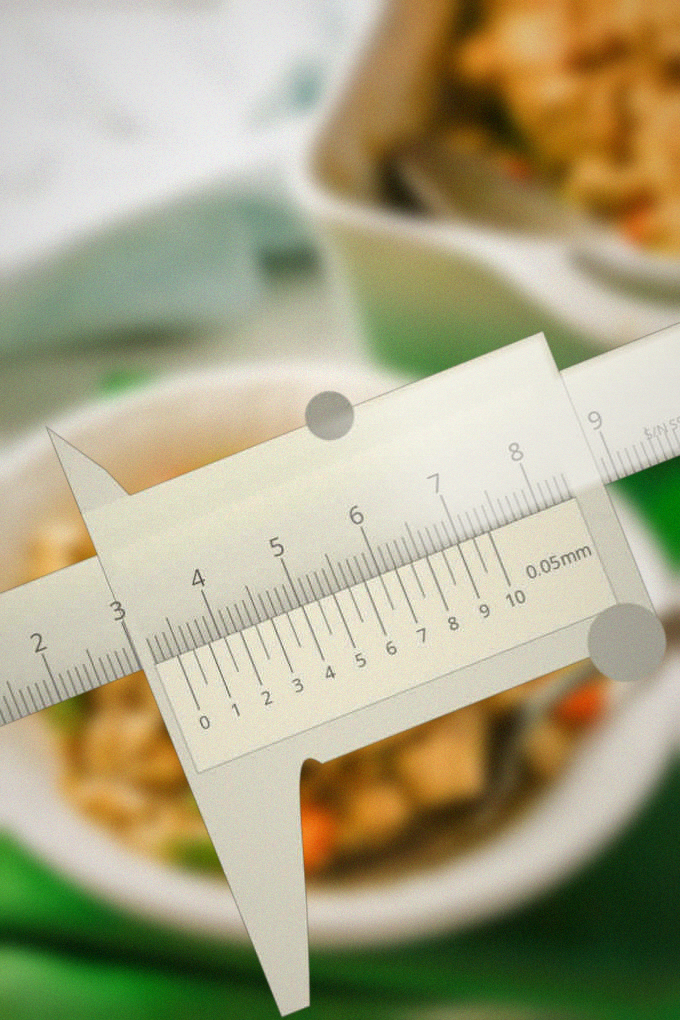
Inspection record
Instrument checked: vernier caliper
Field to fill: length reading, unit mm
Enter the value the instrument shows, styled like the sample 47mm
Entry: 34.6mm
